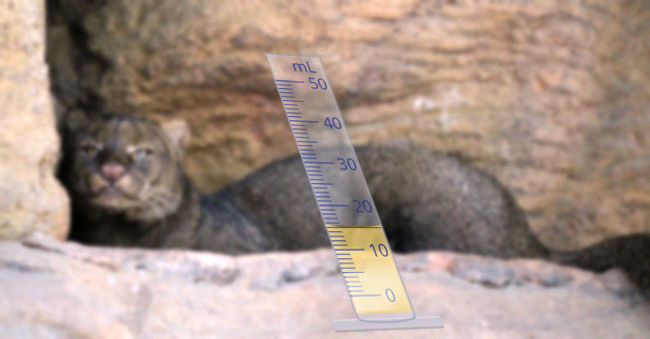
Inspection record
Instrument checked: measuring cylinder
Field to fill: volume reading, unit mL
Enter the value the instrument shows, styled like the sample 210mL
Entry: 15mL
